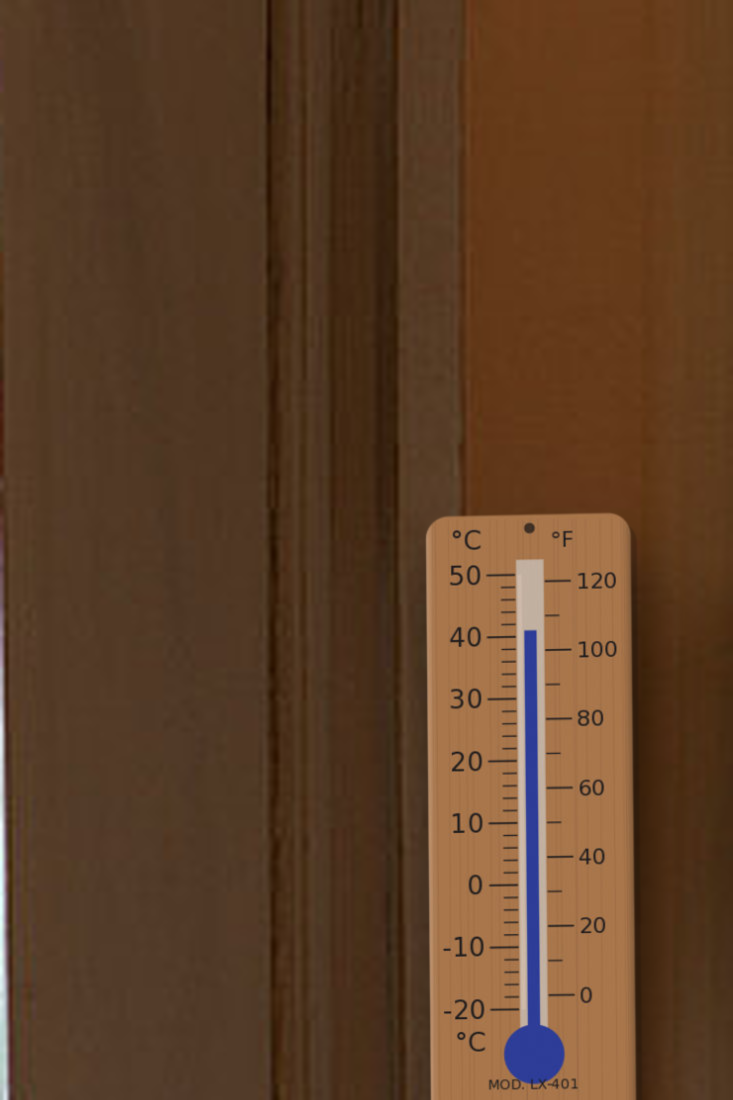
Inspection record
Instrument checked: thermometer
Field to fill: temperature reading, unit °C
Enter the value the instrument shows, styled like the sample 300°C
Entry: 41°C
